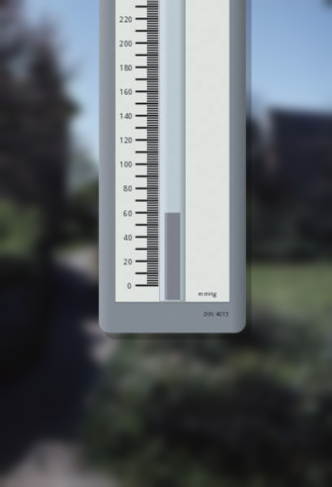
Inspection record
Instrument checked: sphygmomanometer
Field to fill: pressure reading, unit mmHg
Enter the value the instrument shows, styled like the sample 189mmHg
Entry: 60mmHg
